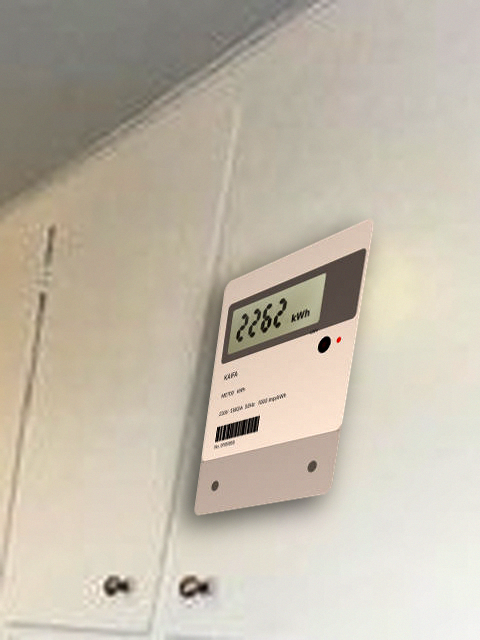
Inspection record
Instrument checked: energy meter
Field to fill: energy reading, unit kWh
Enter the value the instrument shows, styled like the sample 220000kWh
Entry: 2262kWh
